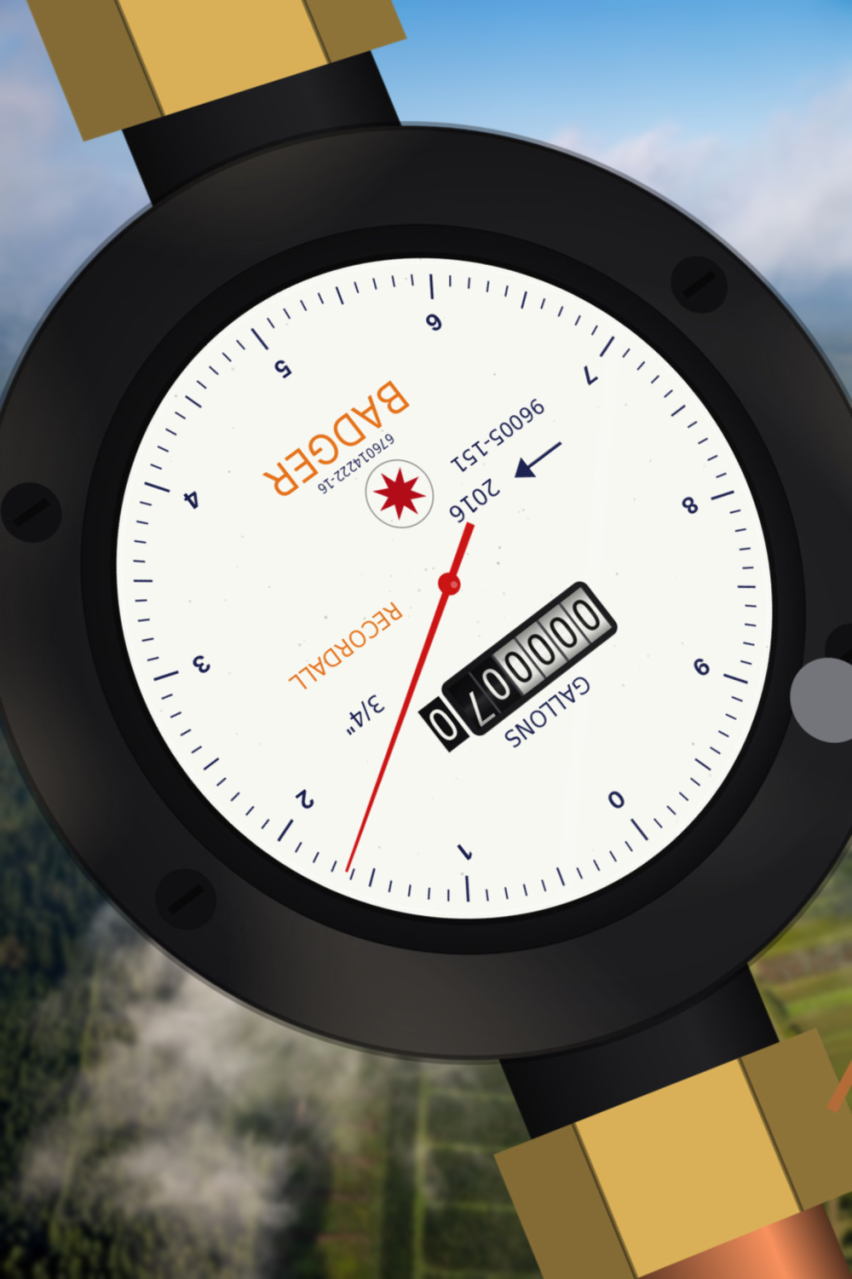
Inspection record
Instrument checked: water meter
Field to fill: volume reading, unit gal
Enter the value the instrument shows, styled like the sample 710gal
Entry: 71.6gal
